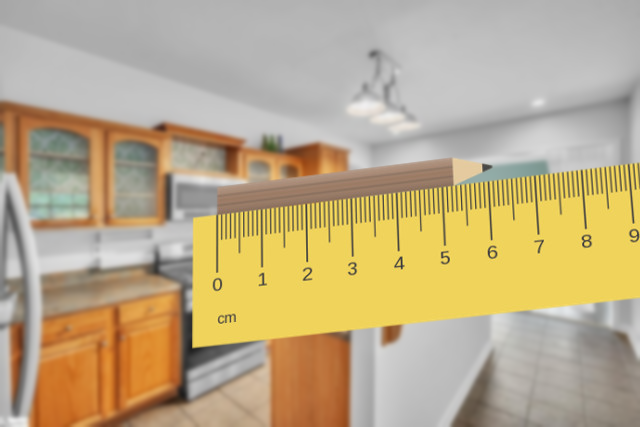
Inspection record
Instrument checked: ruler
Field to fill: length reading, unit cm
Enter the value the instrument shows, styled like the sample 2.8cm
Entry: 6.1cm
